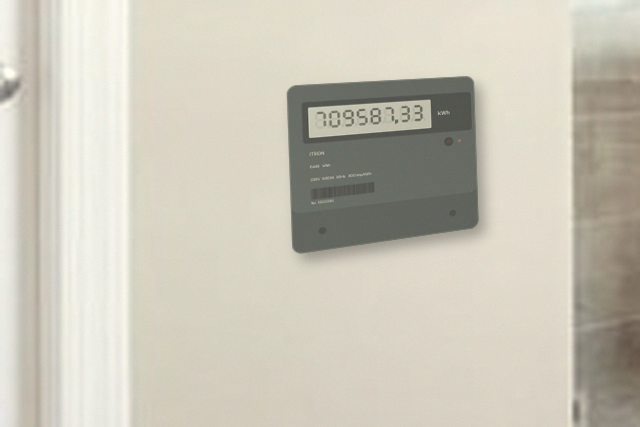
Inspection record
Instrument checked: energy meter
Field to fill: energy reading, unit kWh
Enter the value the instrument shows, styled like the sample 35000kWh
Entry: 709587.33kWh
